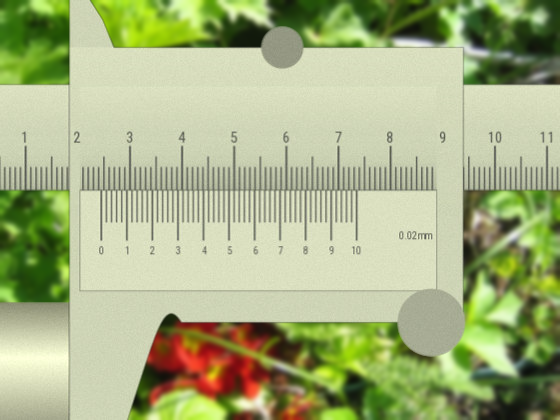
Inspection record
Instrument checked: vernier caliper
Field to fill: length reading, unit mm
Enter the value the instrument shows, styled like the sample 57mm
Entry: 24.5mm
